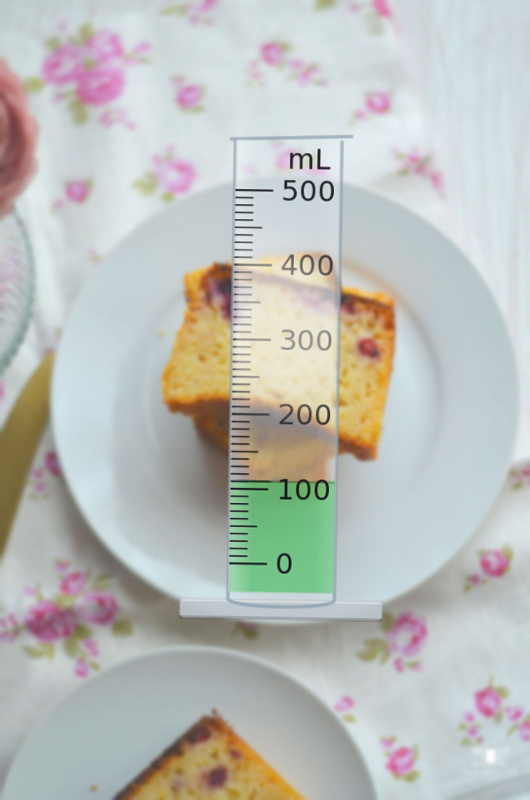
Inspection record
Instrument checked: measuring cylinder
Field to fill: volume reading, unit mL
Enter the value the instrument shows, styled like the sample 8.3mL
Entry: 110mL
